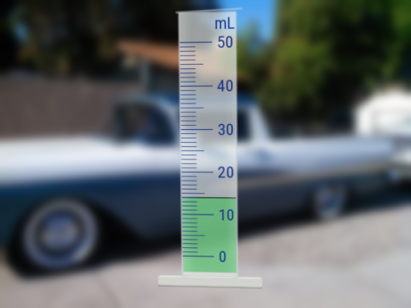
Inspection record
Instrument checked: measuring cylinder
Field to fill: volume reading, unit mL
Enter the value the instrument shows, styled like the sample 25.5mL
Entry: 14mL
